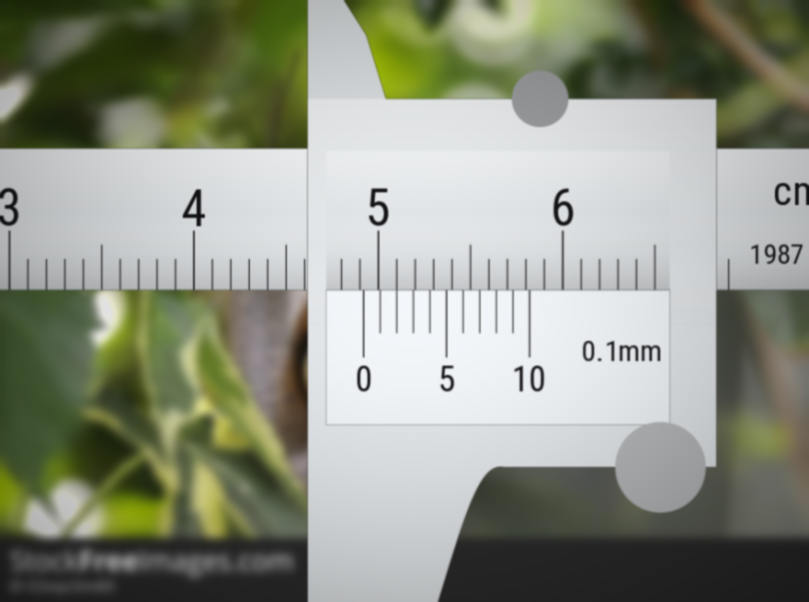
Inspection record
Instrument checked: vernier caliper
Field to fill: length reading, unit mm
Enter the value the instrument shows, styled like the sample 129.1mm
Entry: 49.2mm
